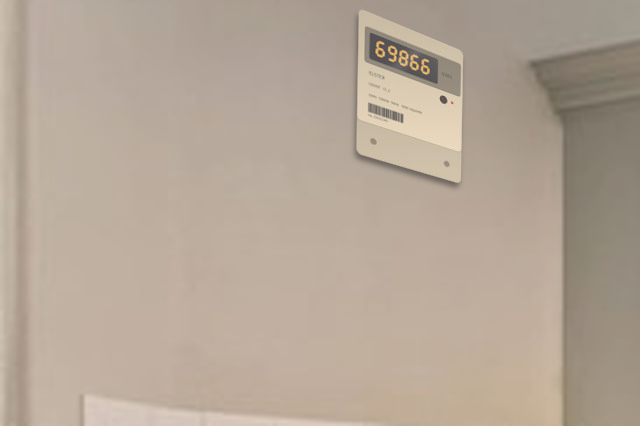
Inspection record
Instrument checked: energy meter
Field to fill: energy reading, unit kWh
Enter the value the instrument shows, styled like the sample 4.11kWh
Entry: 69866kWh
